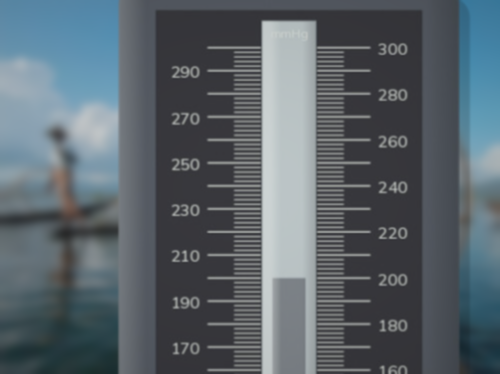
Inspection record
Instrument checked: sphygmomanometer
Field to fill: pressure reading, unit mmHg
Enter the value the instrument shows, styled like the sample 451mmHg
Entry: 200mmHg
